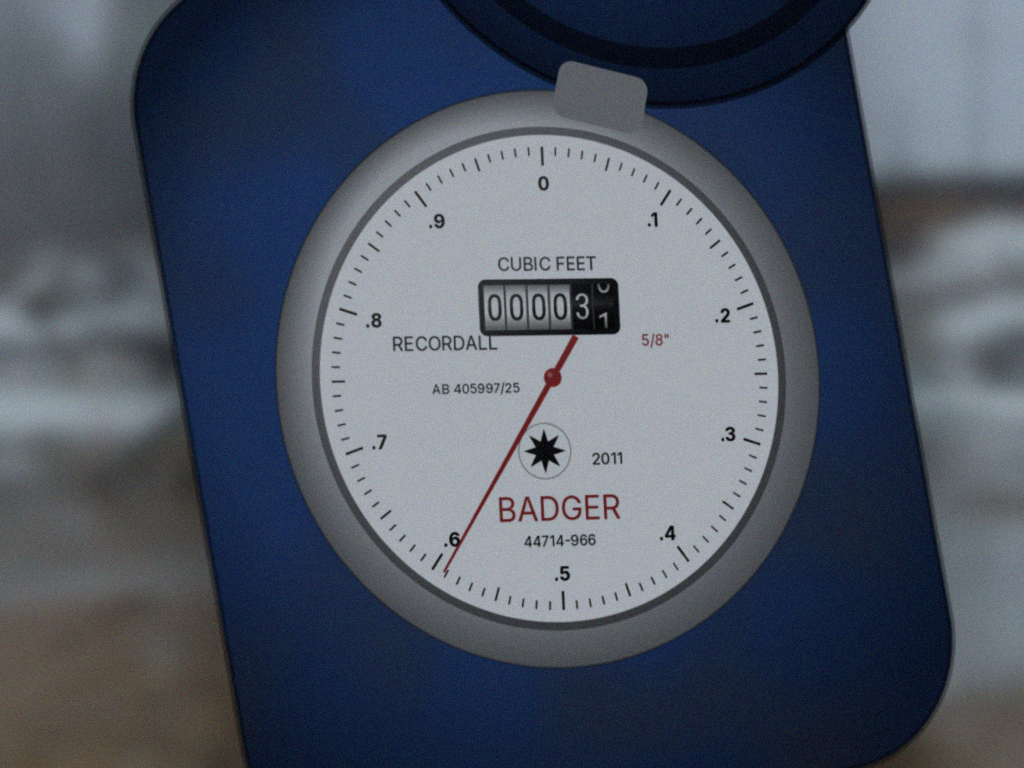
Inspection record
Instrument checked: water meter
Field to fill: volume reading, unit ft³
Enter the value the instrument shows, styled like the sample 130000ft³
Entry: 30.59ft³
